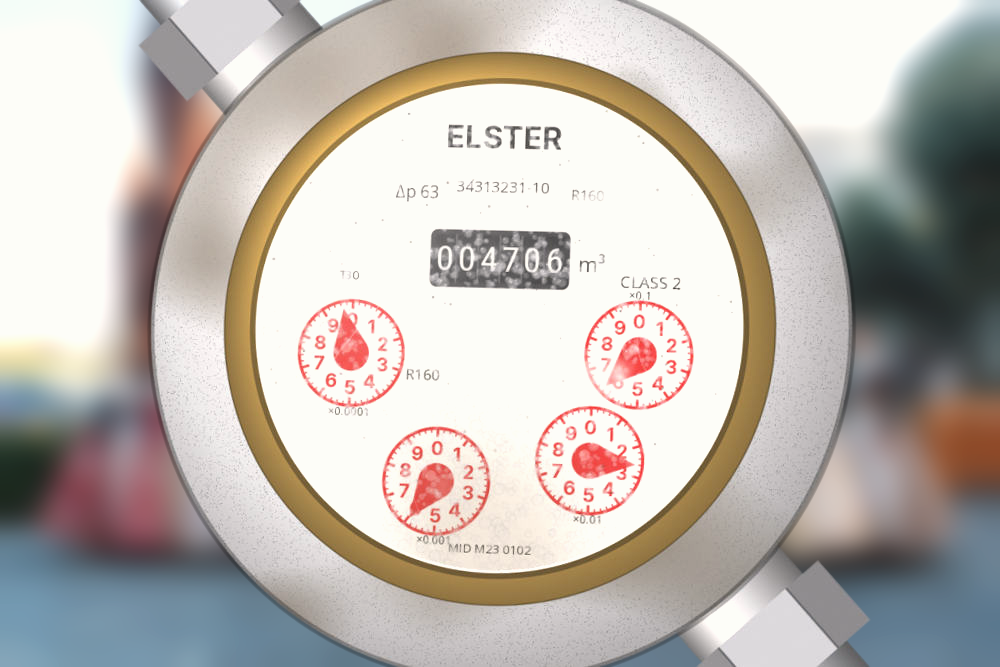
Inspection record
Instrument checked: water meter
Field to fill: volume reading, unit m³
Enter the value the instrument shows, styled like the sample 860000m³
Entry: 4706.6259m³
